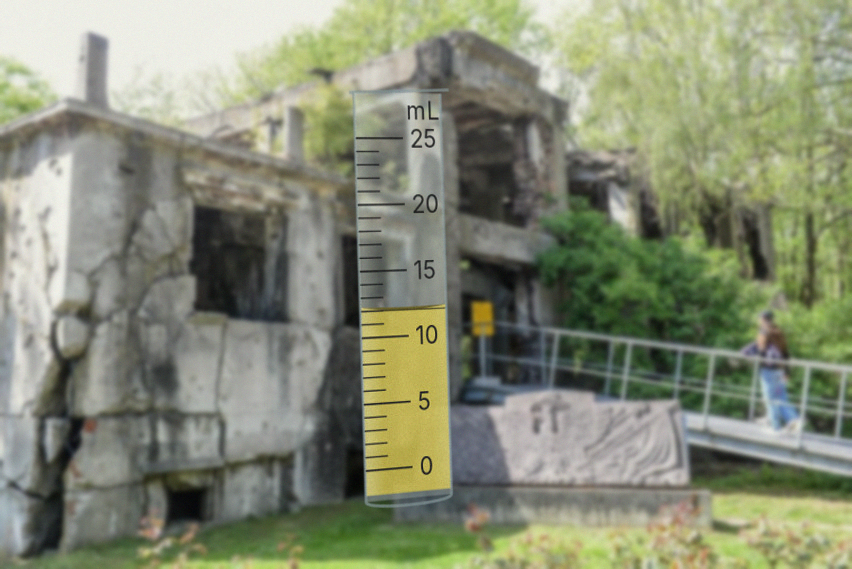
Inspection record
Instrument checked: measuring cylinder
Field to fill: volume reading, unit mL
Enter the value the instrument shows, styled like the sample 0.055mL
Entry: 12mL
